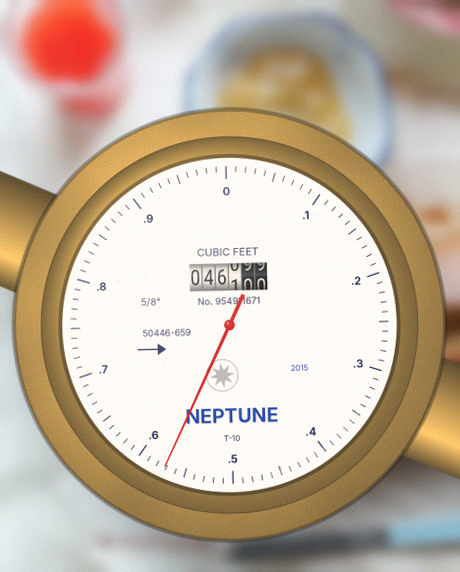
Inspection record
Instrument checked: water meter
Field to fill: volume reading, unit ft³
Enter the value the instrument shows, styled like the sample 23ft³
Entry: 46099.57ft³
